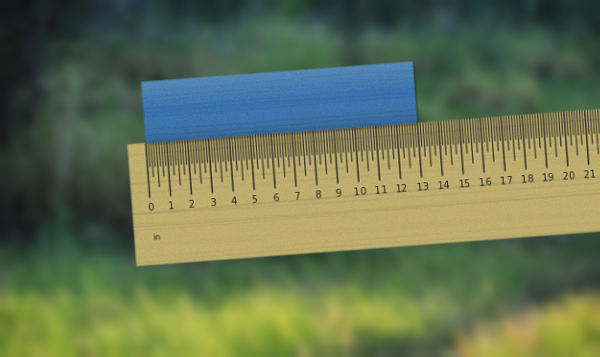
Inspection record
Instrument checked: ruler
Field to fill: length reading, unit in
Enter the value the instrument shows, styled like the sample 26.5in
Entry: 13in
